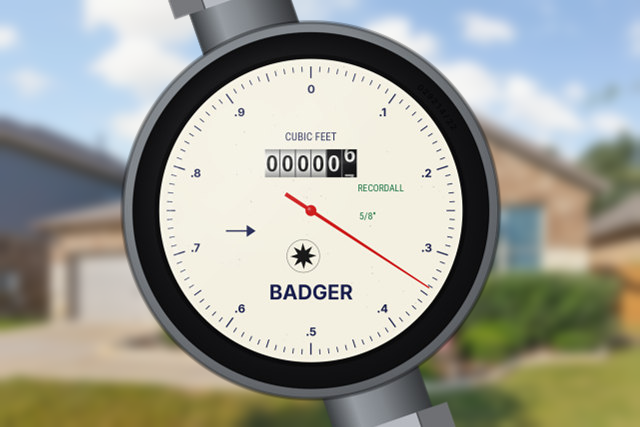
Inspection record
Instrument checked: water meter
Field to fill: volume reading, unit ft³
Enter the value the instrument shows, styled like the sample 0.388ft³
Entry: 6.34ft³
